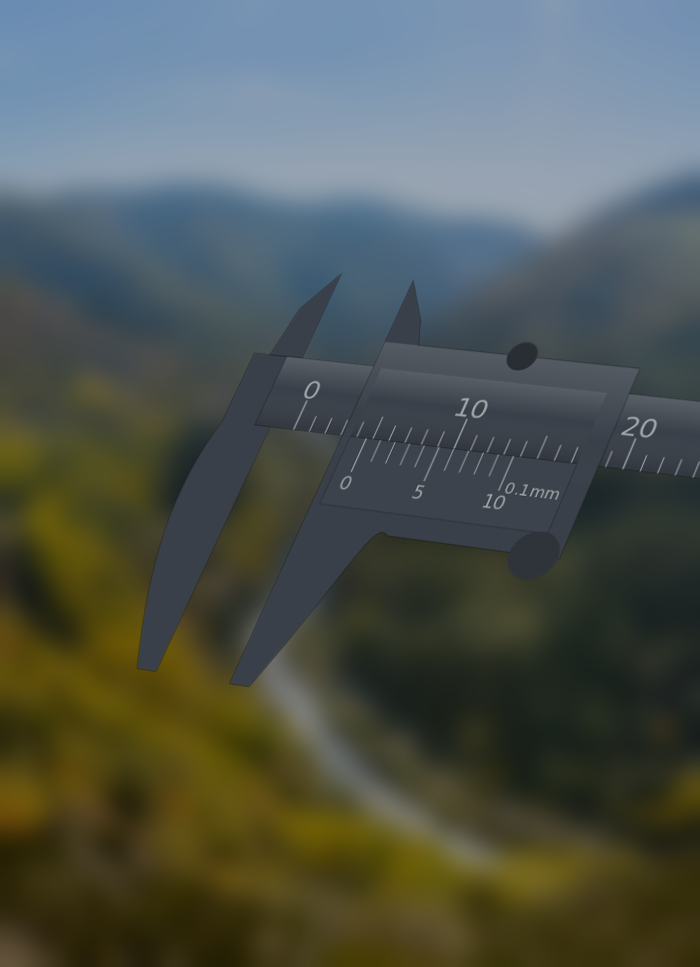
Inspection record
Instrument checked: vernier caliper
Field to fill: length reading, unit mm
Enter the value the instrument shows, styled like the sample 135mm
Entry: 4.6mm
